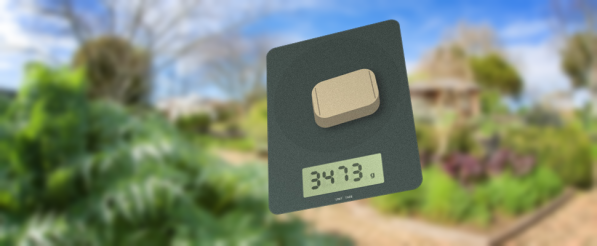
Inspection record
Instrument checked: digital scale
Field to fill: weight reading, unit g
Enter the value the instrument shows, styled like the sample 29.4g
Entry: 3473g
